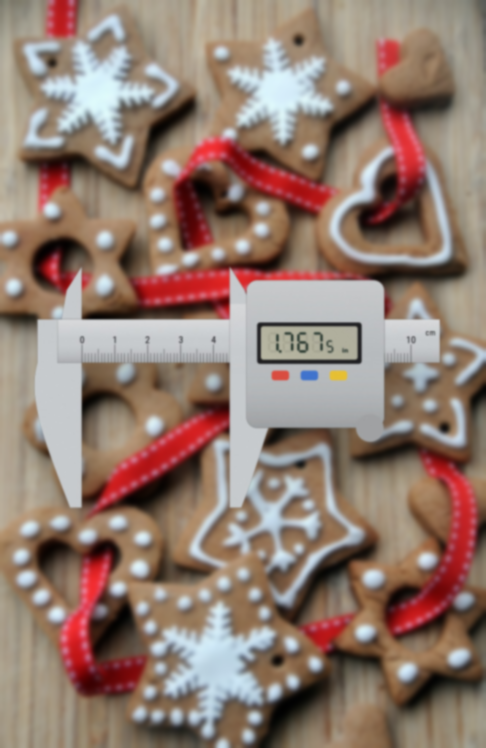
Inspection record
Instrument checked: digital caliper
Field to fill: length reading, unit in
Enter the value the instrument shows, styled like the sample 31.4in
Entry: 1.7675in
